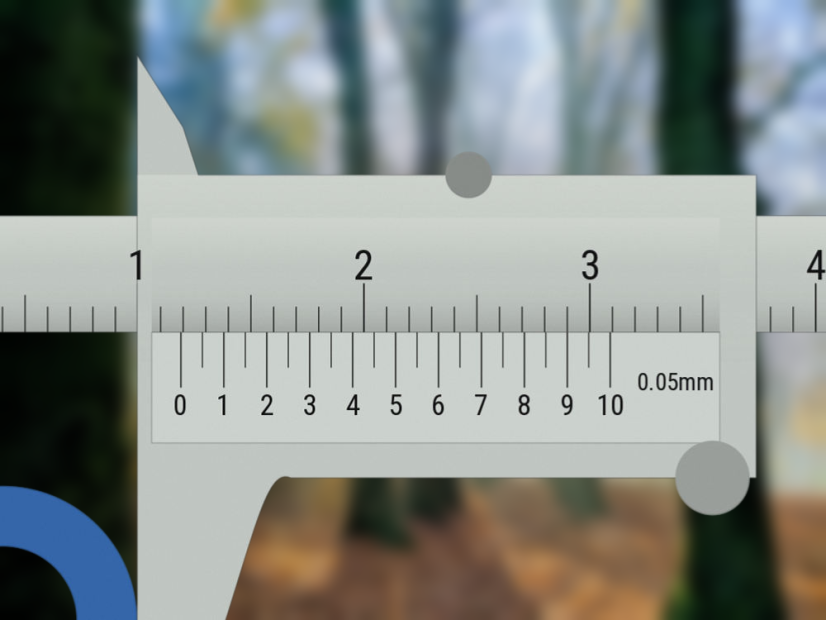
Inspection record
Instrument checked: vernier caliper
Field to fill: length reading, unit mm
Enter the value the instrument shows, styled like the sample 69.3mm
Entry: 11.90mm
